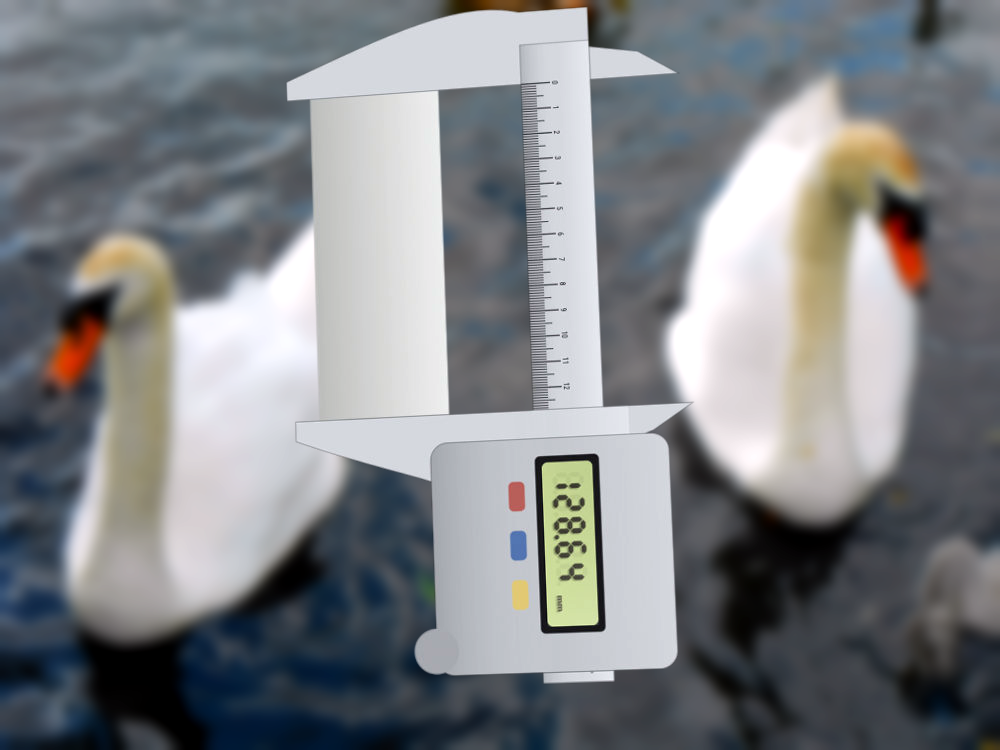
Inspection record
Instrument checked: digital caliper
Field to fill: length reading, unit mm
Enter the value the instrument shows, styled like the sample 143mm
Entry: 128.64mm
